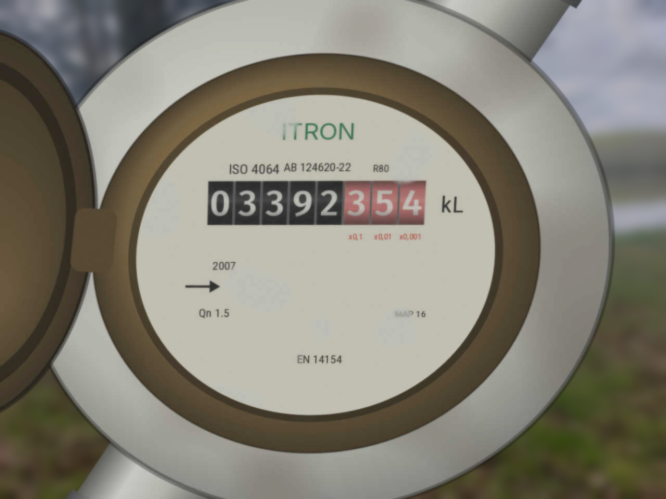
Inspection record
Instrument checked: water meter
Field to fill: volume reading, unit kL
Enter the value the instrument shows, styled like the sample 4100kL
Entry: 3392.354kL
